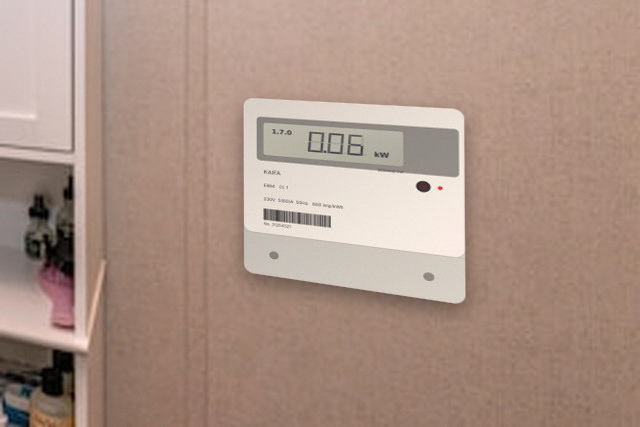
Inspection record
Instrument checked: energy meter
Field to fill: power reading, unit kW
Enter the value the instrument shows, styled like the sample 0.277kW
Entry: 0.06kW
